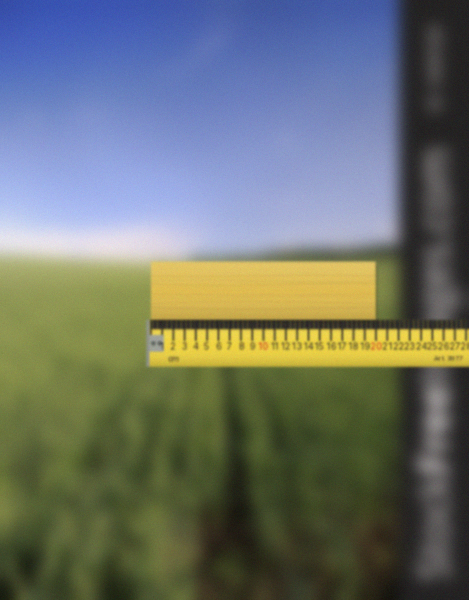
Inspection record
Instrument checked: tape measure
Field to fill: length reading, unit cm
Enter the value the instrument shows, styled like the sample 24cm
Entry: 20cm
